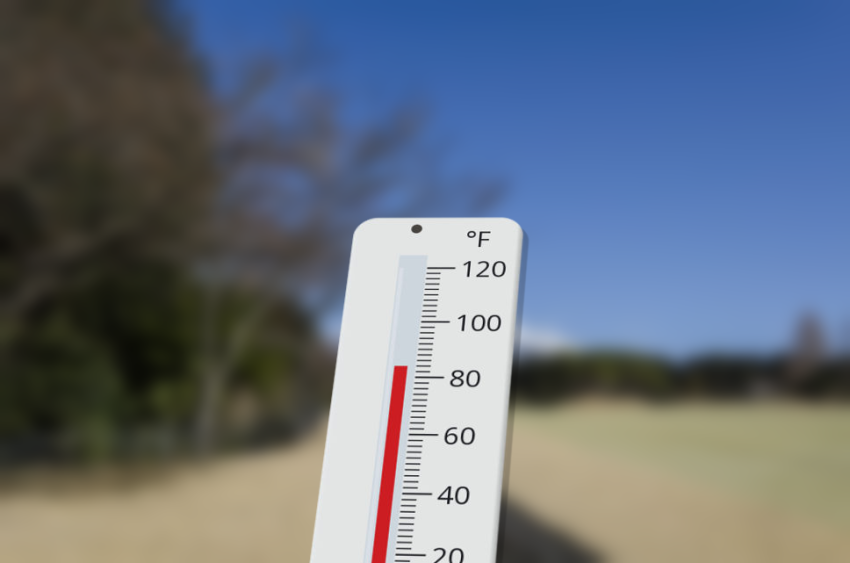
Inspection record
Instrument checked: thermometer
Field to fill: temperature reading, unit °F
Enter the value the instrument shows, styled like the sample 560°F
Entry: 84°F
